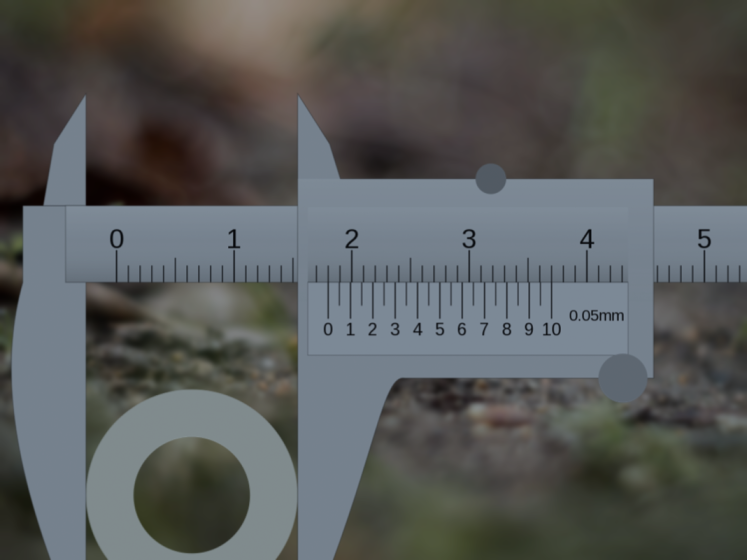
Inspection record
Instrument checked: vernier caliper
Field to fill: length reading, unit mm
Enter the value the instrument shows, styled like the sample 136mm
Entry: 18.0mm
